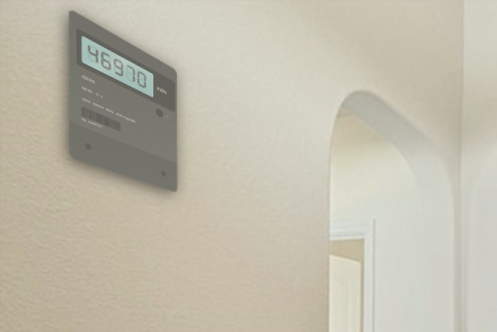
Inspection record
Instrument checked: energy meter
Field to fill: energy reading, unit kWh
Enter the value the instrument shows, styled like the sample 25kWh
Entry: 46970kWh
